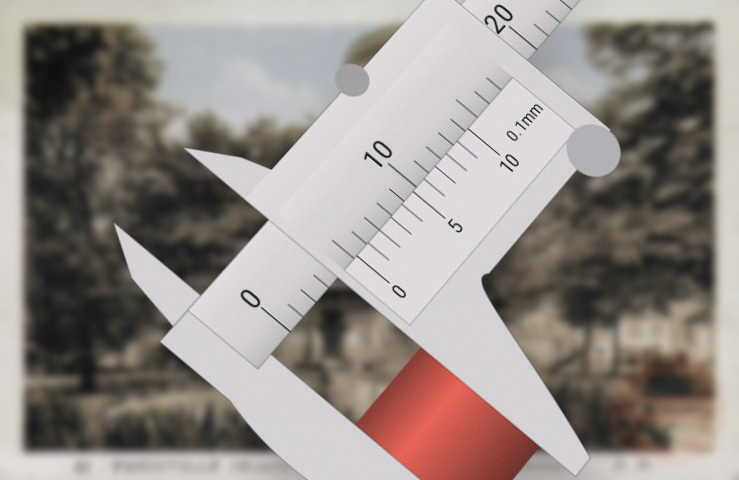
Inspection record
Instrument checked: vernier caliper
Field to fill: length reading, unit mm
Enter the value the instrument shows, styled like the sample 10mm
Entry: 5.2mm
